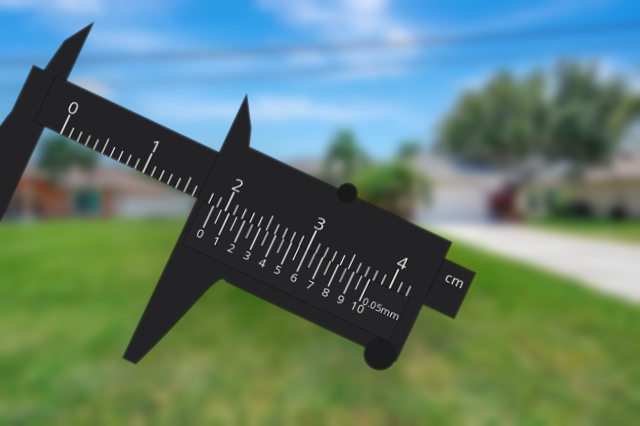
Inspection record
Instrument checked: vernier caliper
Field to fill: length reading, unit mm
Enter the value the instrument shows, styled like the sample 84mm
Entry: 18.6mm
